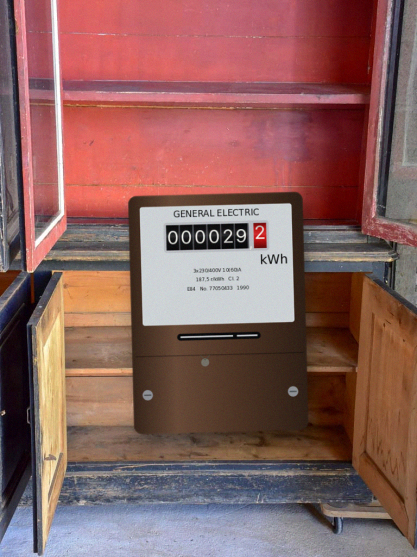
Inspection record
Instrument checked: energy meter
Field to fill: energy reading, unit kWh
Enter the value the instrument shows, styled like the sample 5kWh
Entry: 29.2kWh
